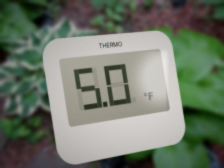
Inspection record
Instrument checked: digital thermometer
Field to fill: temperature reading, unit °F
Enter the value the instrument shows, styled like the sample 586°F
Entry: 5.0°F
